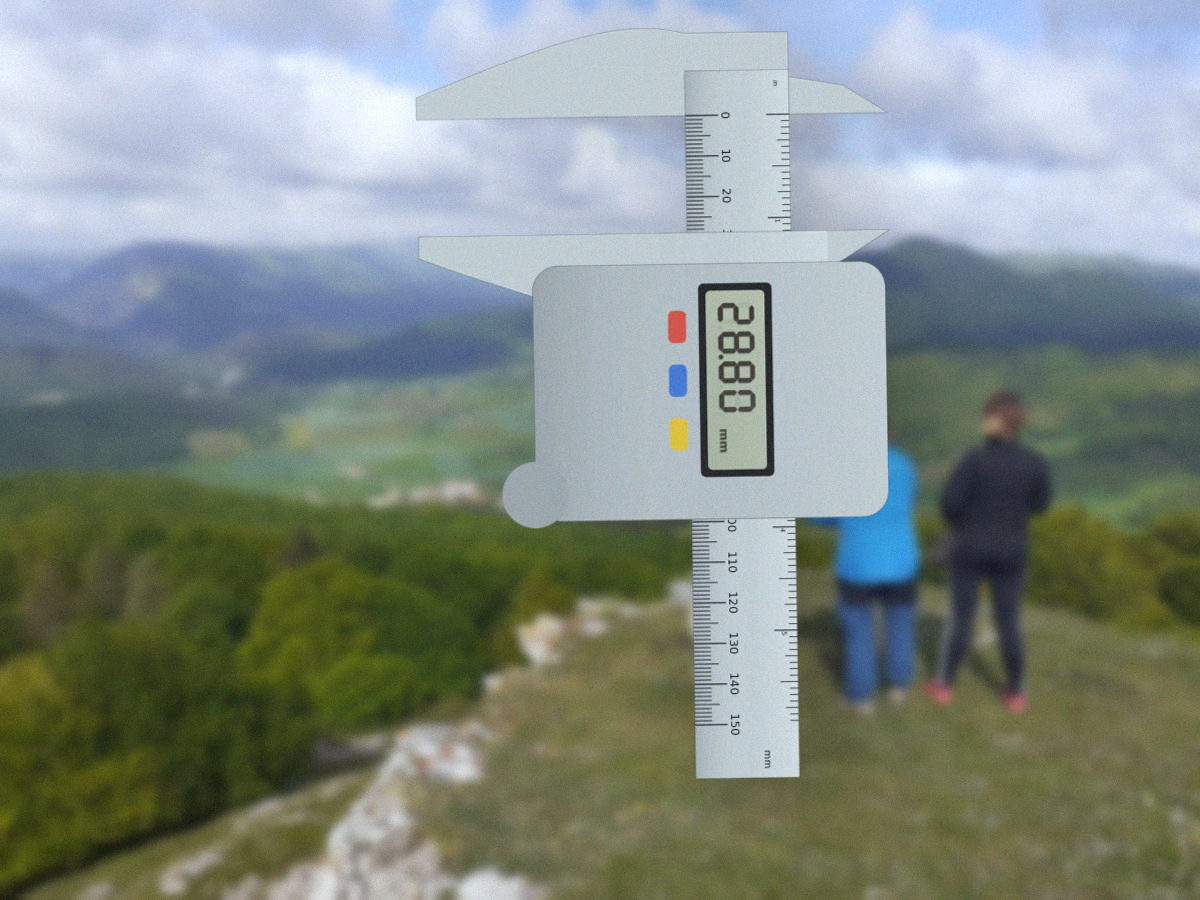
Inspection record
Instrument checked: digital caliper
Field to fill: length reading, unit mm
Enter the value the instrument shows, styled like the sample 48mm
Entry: 28.80mm
